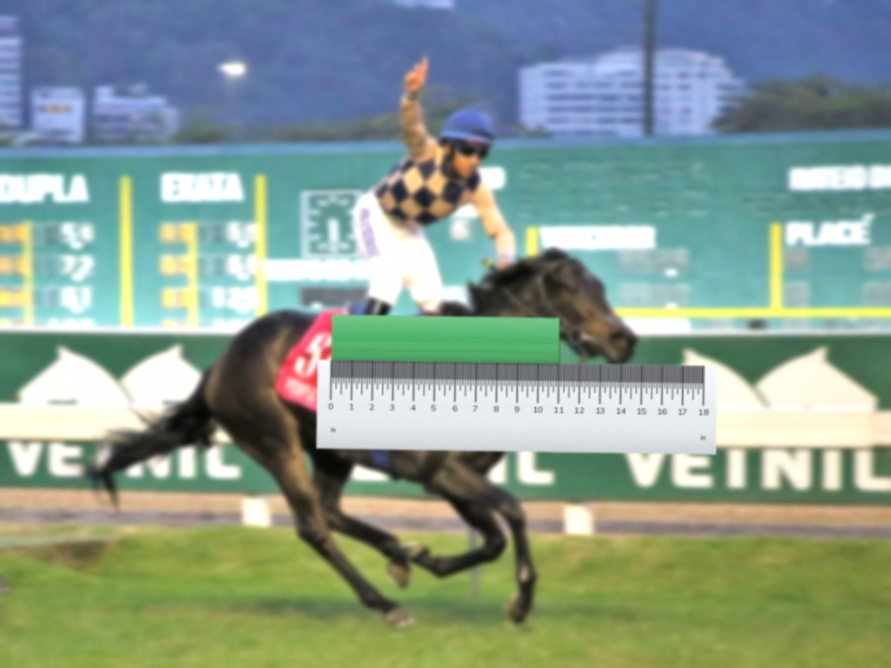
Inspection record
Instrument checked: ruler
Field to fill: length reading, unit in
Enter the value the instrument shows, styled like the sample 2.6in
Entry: 11in
